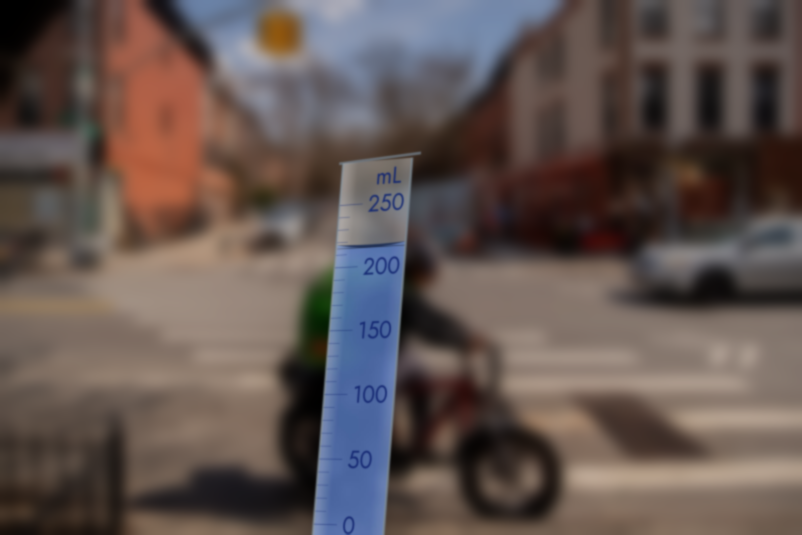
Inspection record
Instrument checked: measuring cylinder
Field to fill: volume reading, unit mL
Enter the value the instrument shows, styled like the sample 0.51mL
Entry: 215mL
